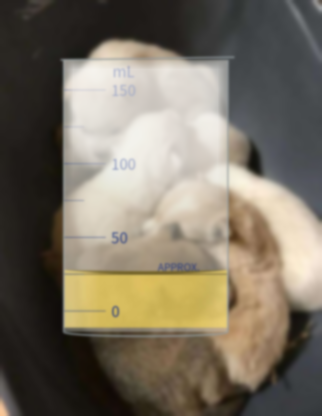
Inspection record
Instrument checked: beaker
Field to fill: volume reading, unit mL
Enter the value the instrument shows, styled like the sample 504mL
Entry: 25mL
